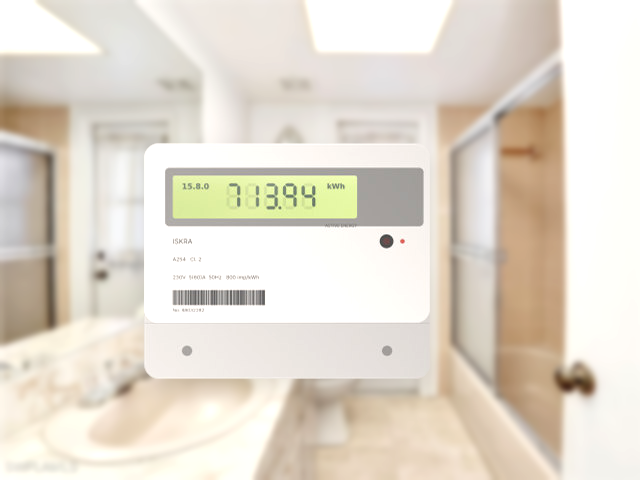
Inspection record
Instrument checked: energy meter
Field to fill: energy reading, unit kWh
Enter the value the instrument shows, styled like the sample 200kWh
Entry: 713.94kWh
